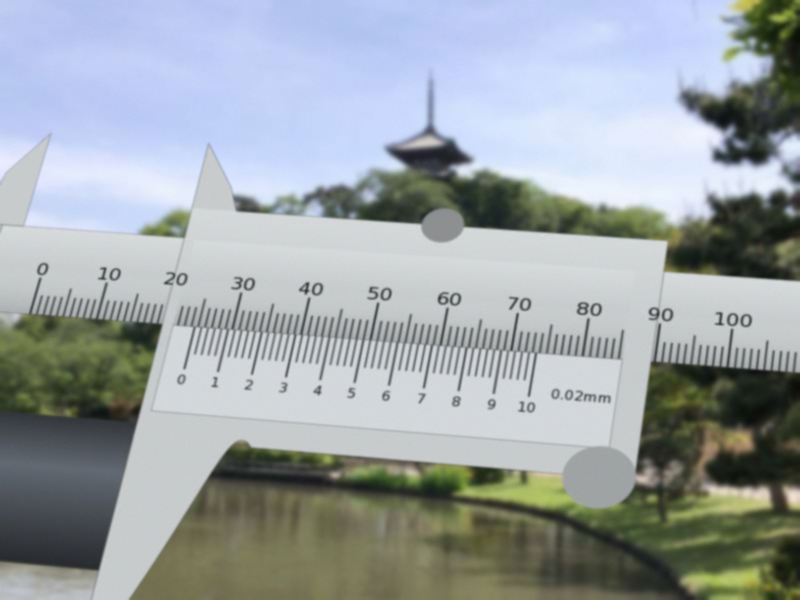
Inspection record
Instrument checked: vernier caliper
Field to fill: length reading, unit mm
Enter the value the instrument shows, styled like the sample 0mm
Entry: 24.5mm
